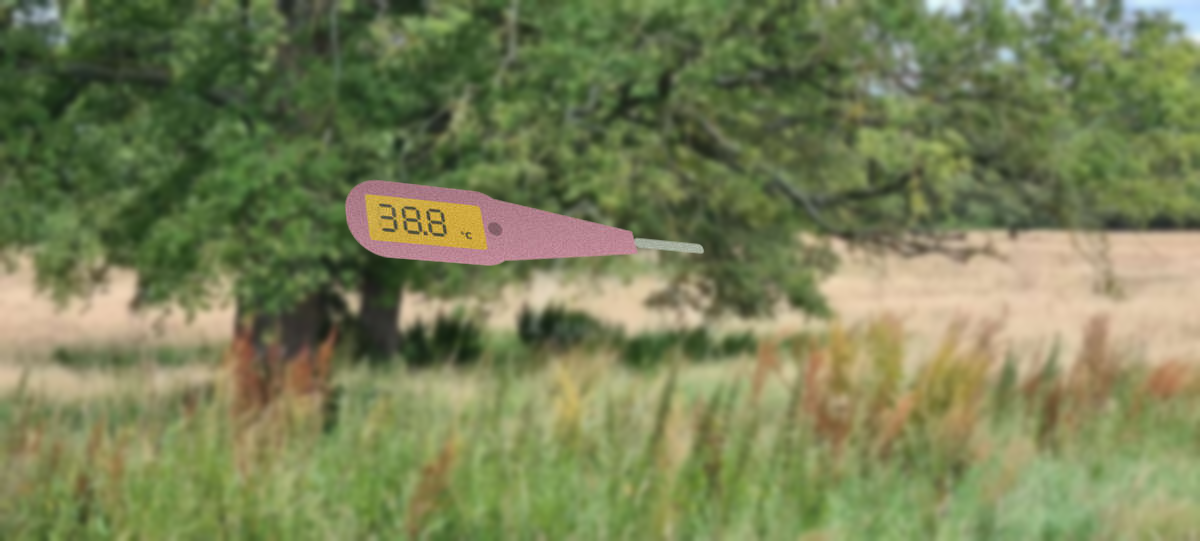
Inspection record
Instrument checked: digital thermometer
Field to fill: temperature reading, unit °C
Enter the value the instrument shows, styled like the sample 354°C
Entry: 38.8°C
